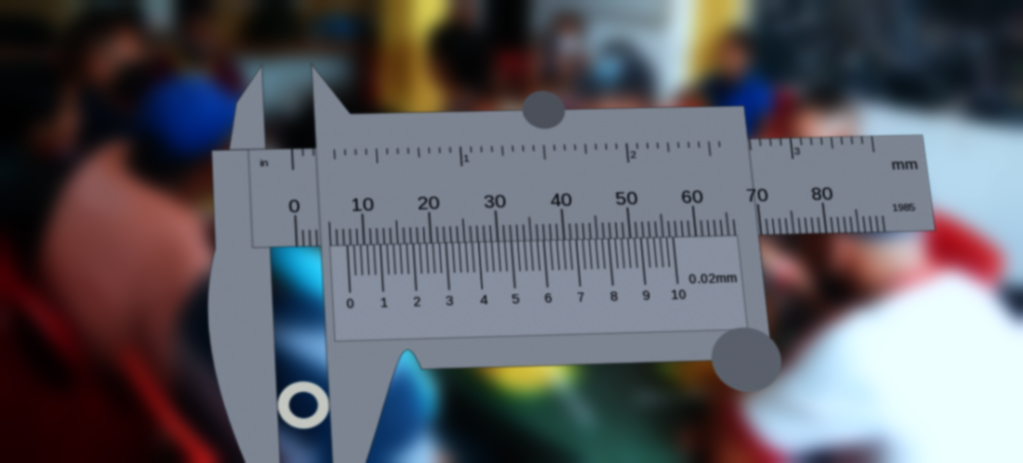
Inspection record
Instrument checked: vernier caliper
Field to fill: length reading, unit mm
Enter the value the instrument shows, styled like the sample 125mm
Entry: 7.5mm
